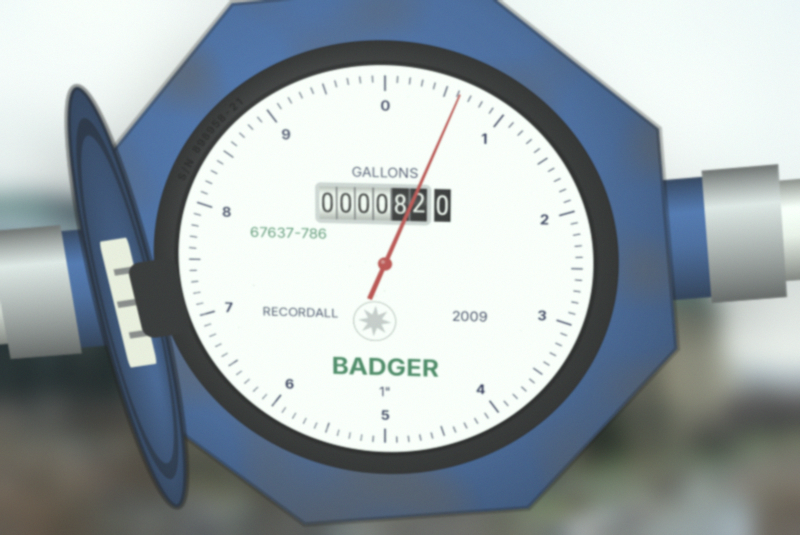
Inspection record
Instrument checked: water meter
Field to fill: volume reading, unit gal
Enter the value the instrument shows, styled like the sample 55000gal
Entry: 820.6gal
